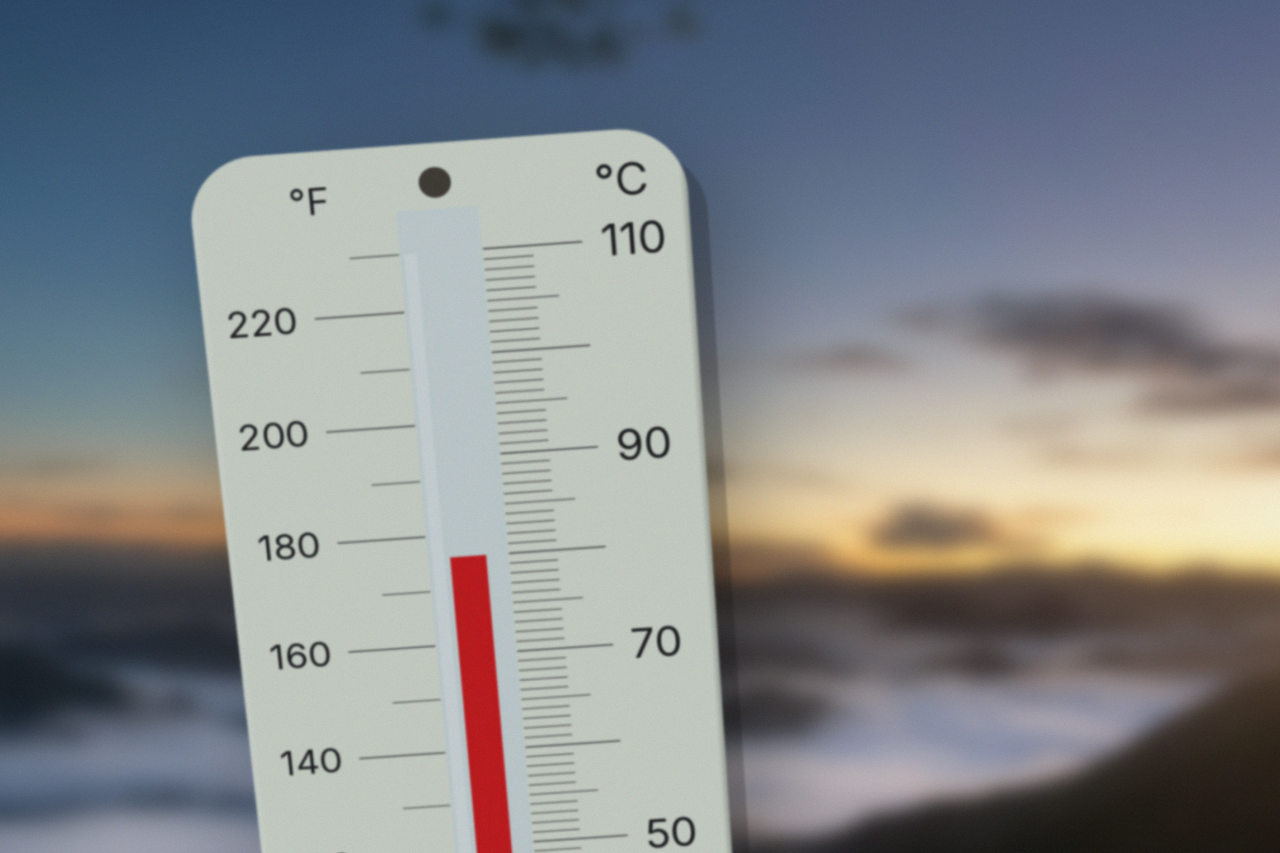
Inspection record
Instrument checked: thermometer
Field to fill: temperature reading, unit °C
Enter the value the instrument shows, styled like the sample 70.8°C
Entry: 80°C
